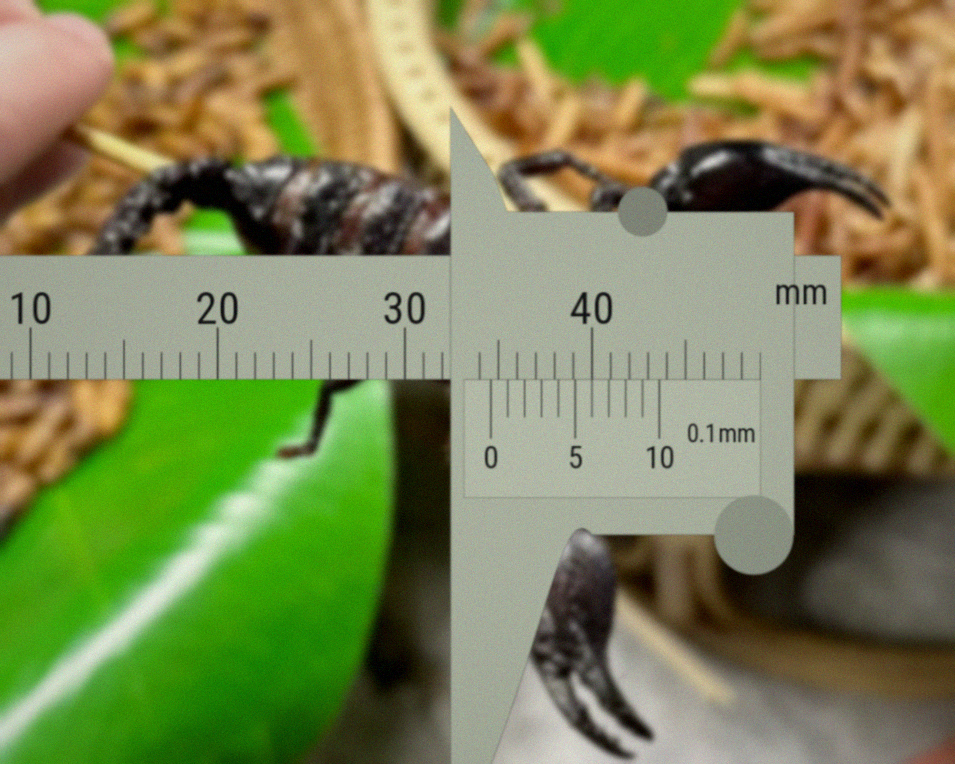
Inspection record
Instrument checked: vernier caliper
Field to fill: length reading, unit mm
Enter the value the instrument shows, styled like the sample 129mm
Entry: 34.6mm
